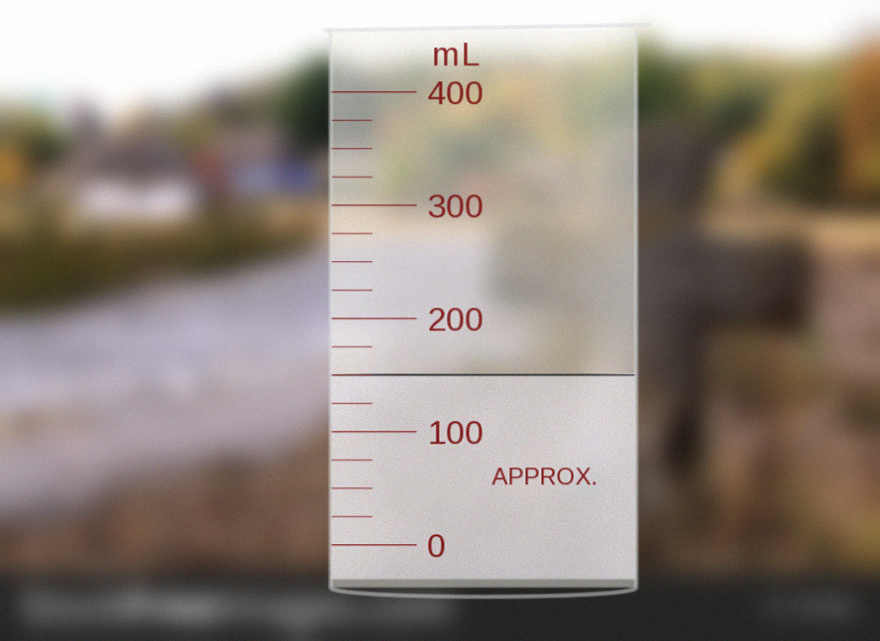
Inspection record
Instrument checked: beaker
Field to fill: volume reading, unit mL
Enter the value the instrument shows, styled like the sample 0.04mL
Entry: 150mL
